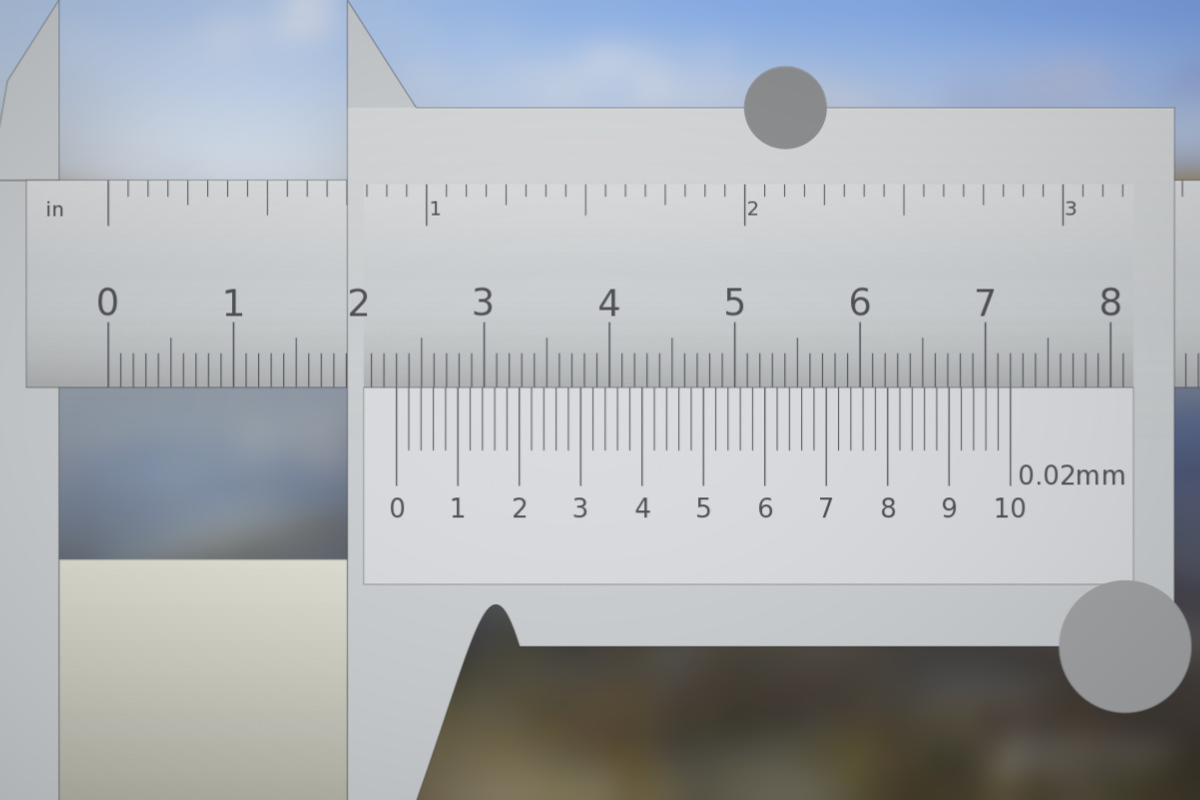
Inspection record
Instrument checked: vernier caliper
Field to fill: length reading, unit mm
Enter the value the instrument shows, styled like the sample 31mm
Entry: 23.0mm
